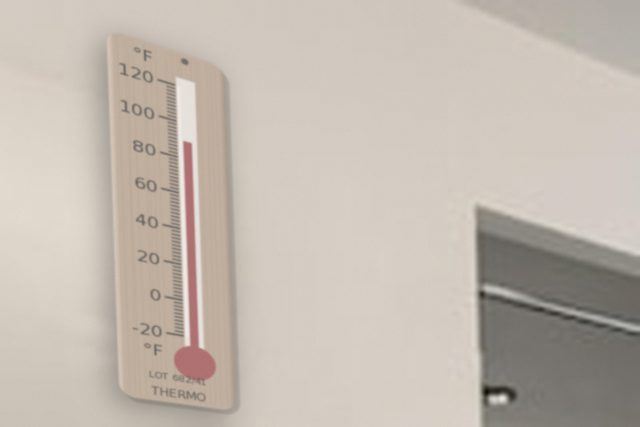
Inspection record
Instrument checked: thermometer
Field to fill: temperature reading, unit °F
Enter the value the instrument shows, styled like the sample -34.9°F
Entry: 90°F
